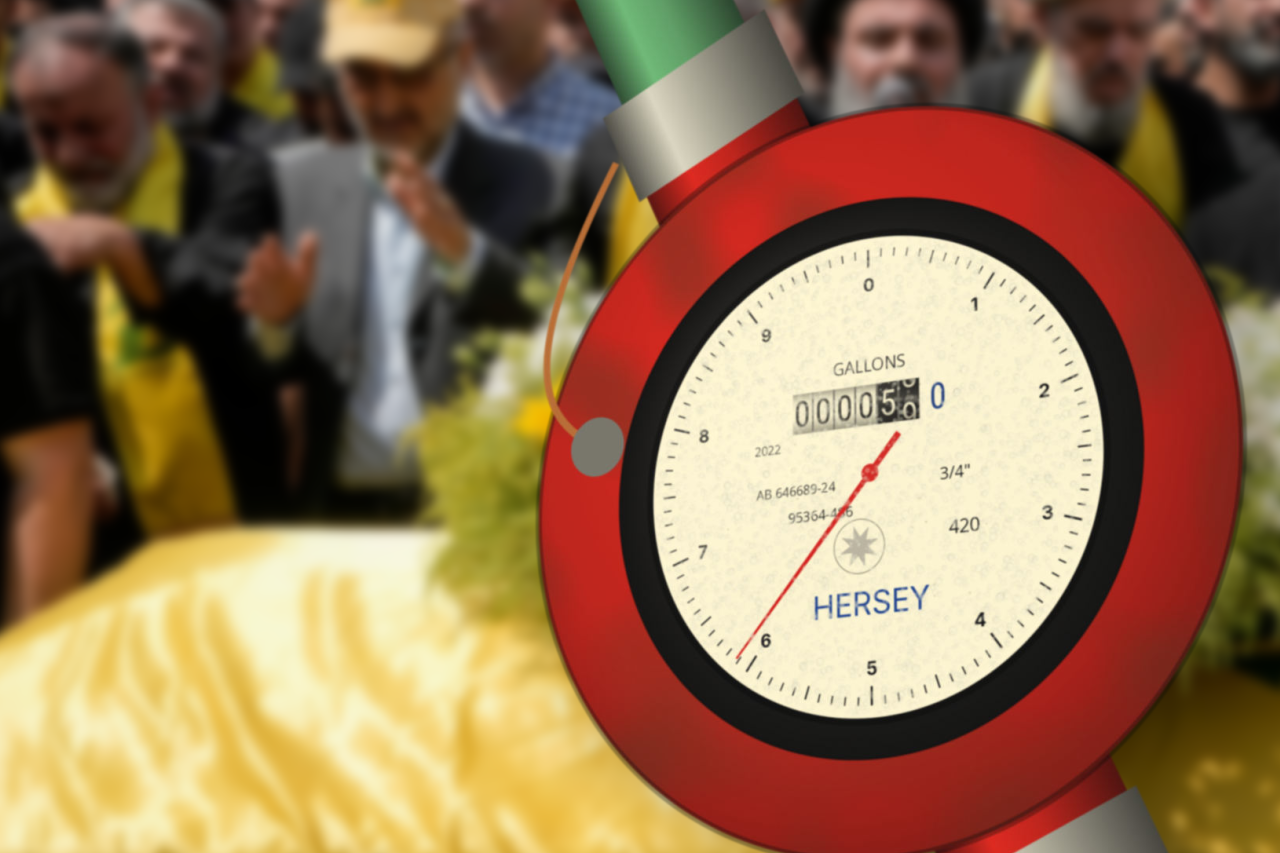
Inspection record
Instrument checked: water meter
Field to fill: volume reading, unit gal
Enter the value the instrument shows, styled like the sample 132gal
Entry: 586.1gal
